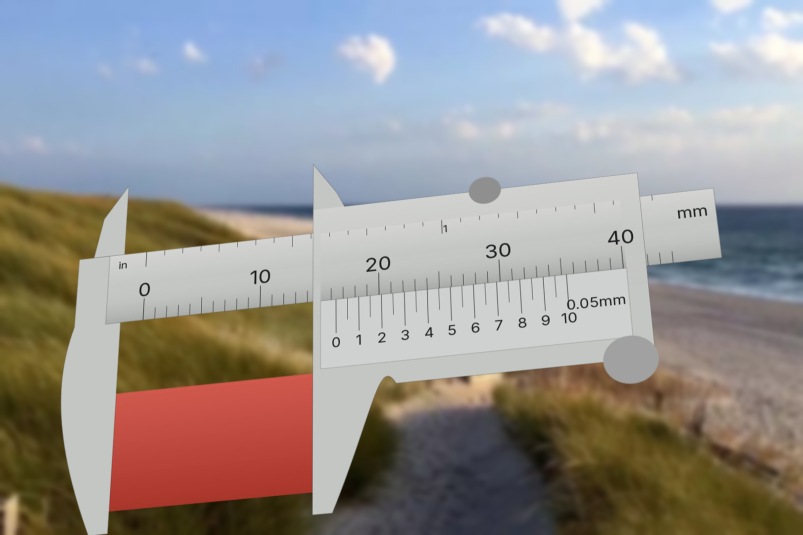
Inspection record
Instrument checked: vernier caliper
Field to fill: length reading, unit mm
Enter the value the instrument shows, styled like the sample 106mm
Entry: 16.4mm
